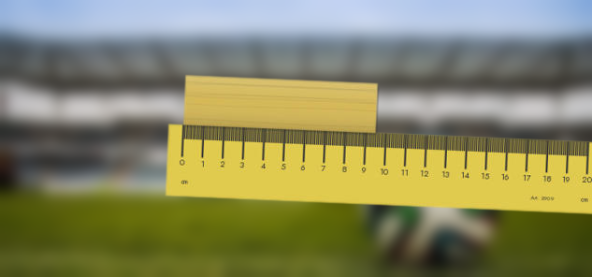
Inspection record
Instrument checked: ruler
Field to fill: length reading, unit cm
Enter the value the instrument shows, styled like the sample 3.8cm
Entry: 9.5cm
